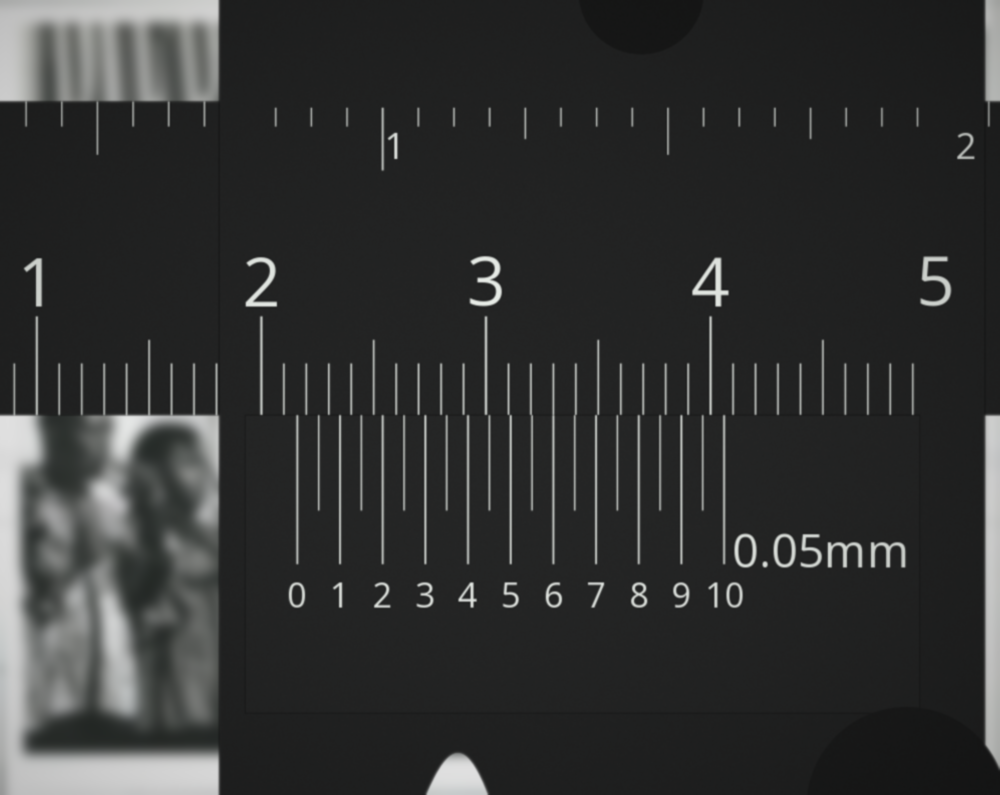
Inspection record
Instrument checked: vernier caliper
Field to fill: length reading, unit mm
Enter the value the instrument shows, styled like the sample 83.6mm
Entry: 21.6mm
